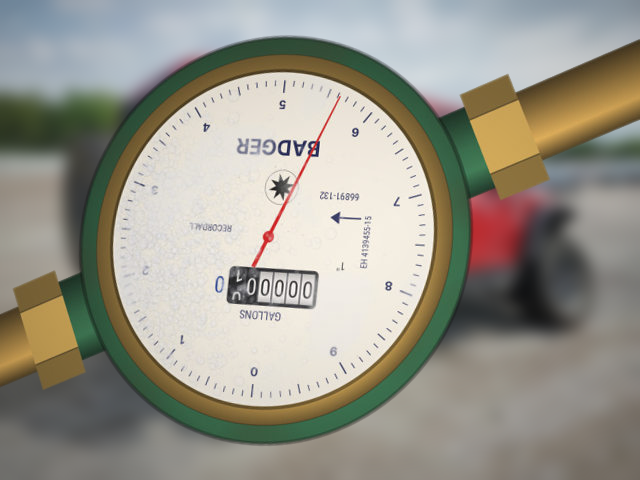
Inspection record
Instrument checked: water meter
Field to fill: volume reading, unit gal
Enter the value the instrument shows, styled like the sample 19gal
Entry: 5.6gal
